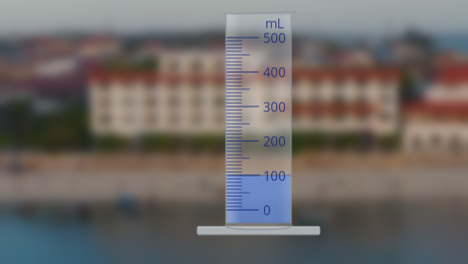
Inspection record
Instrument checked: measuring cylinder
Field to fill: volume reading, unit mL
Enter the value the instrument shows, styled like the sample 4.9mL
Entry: 100mL
